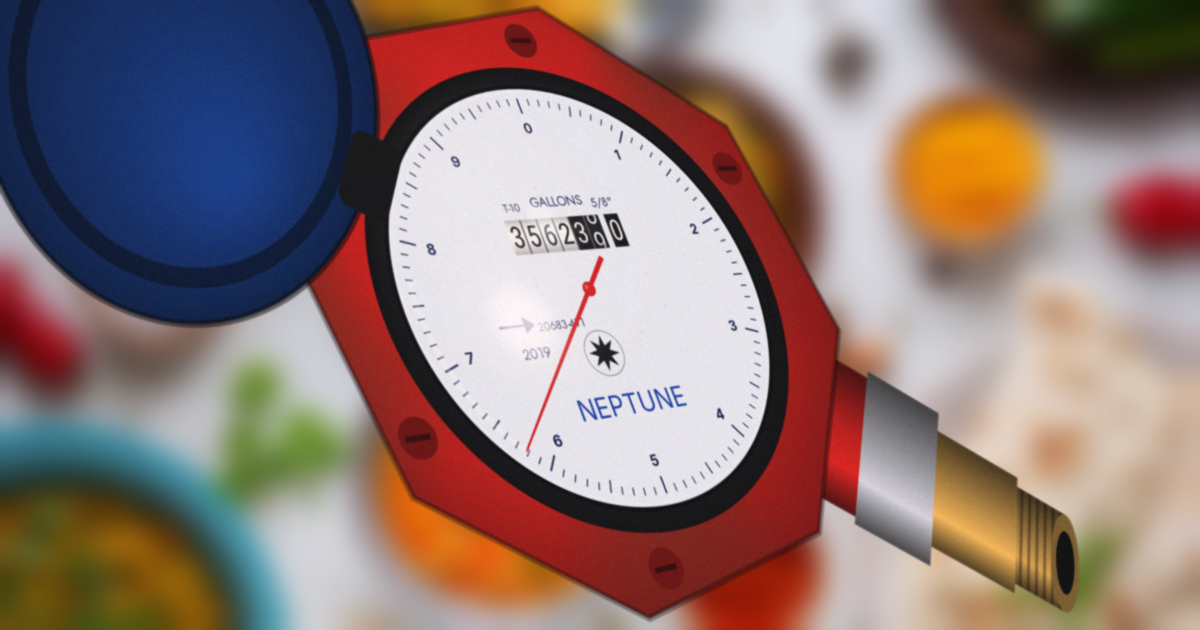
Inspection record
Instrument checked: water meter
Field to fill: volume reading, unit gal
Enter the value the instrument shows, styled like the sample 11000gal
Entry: 3562386.2gal
